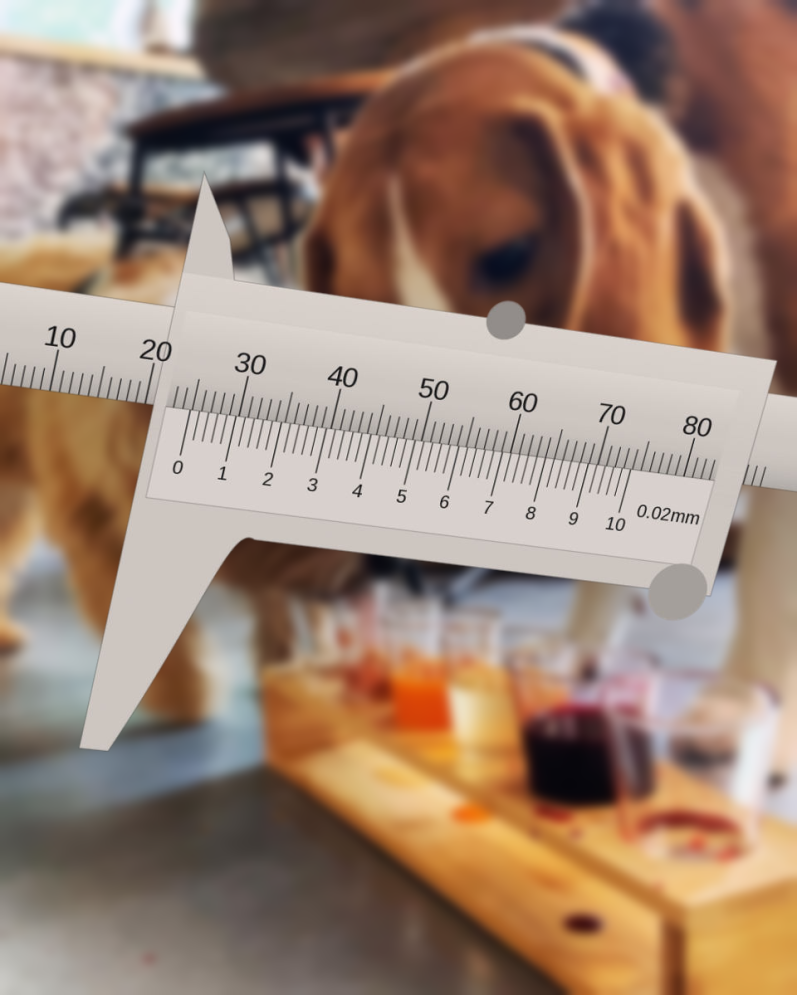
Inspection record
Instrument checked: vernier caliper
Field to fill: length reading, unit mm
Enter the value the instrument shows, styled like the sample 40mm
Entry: 24.8mm
